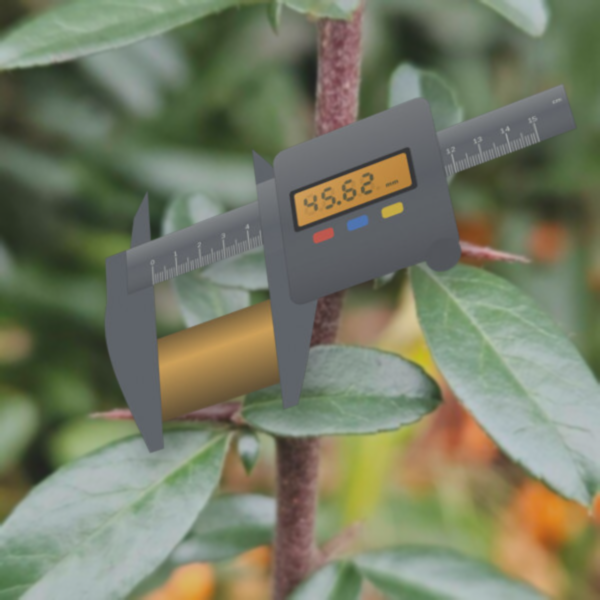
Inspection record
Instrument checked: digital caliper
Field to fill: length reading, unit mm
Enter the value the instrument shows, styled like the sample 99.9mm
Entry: 45.62mm
